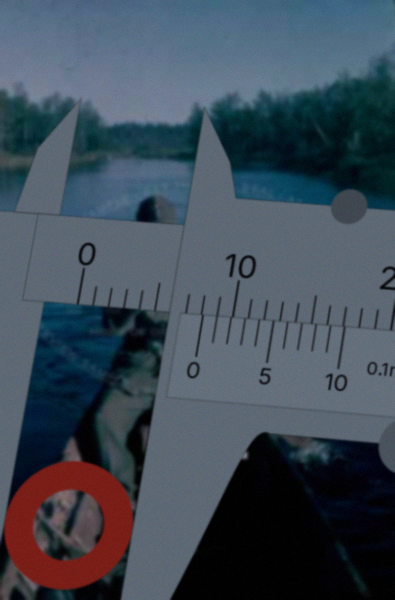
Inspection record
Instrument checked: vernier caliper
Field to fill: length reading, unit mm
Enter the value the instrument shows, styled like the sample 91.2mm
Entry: 8.1mm
